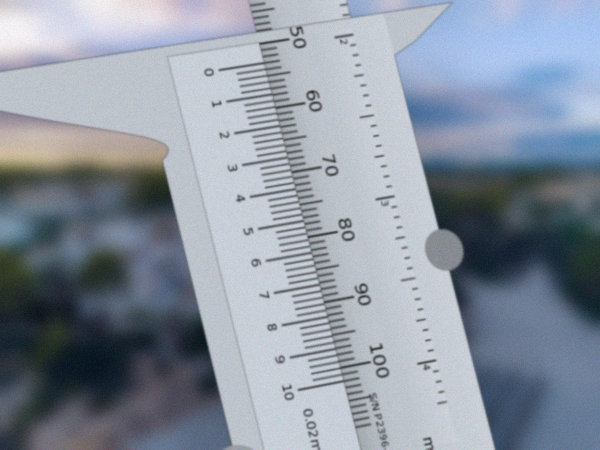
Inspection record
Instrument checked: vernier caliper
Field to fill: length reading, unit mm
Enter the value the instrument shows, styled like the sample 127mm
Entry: 53.0mm
